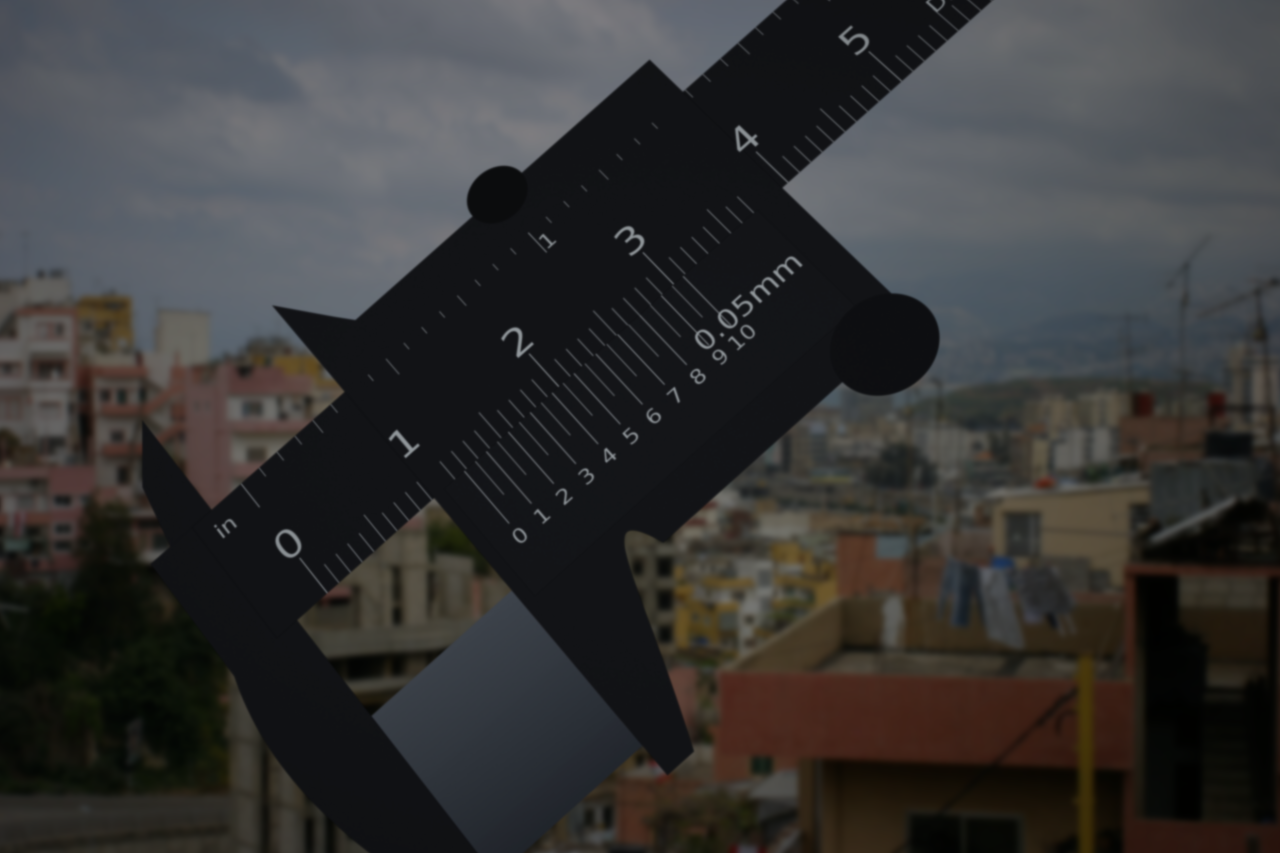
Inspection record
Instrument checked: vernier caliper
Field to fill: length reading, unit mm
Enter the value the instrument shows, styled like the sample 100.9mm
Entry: 11.8mm
